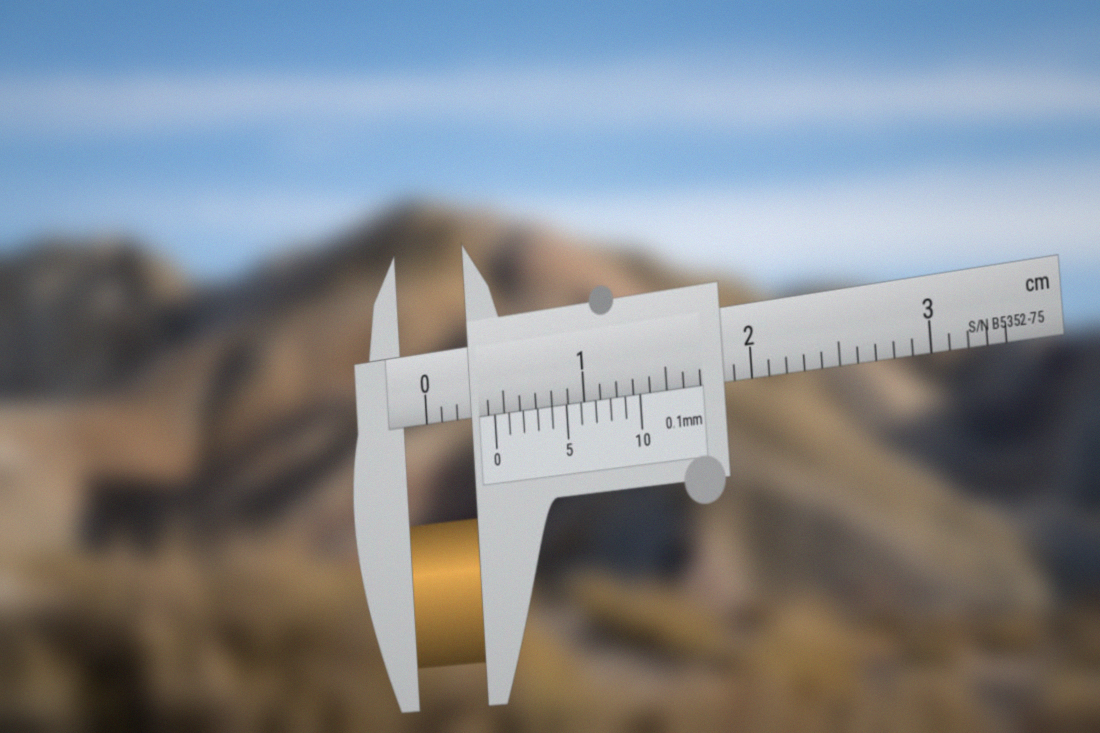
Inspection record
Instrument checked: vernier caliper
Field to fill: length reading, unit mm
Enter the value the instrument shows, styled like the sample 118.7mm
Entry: 4.4mm
